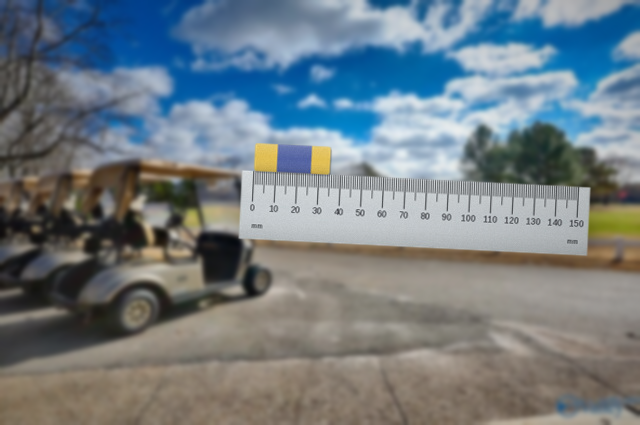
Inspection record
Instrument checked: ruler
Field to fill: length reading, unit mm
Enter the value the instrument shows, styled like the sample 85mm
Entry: 35mm
